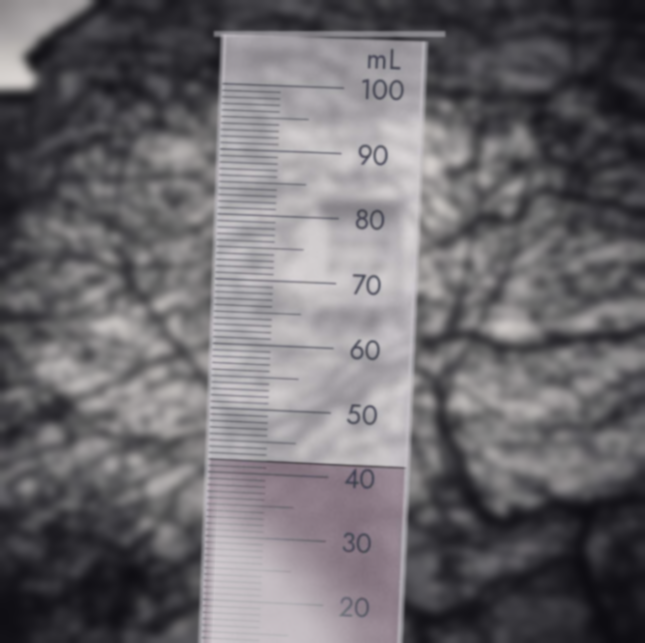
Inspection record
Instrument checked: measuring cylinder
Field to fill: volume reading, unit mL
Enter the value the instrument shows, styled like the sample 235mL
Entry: 42mL
